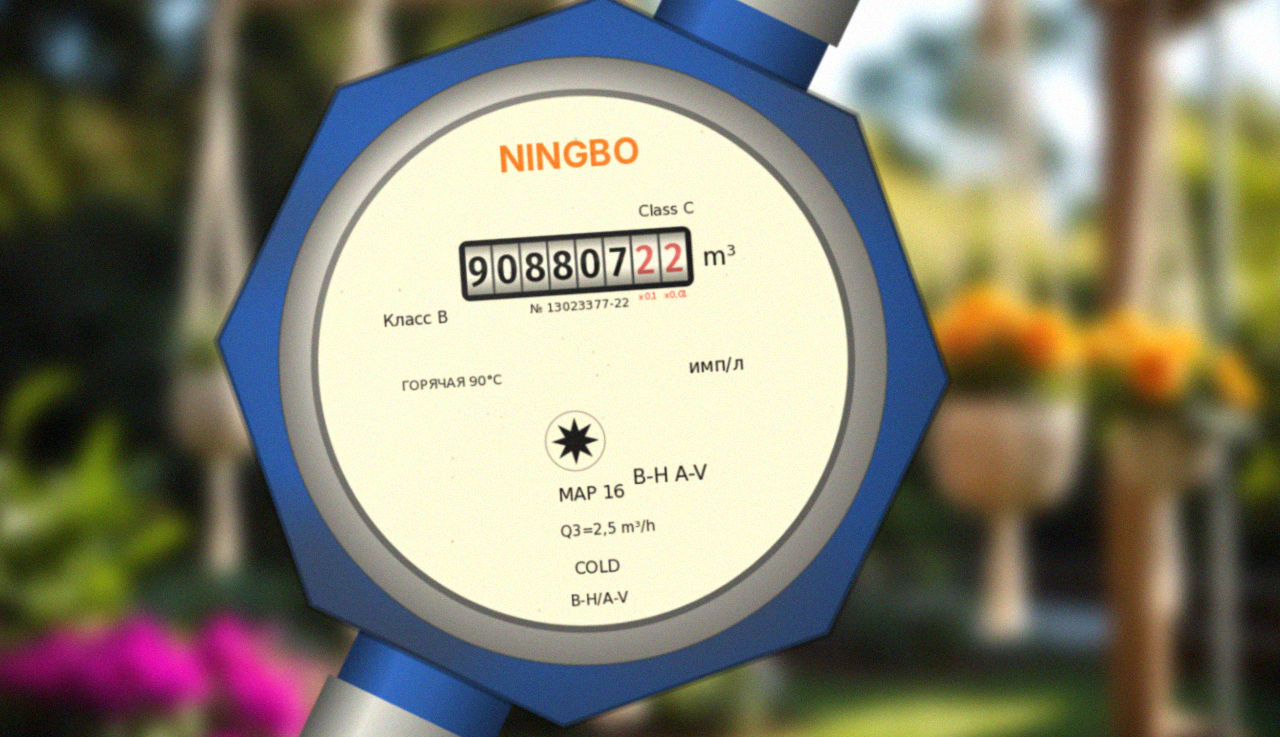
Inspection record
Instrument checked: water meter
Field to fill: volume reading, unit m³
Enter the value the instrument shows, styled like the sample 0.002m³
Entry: 908807.22m³
